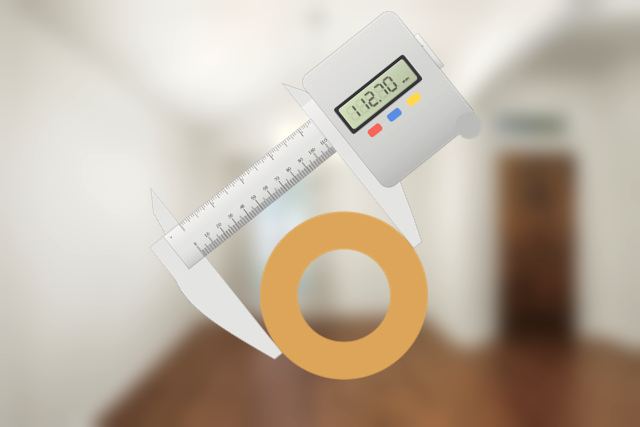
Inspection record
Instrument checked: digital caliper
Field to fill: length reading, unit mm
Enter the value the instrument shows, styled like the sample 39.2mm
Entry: 112.70mm
